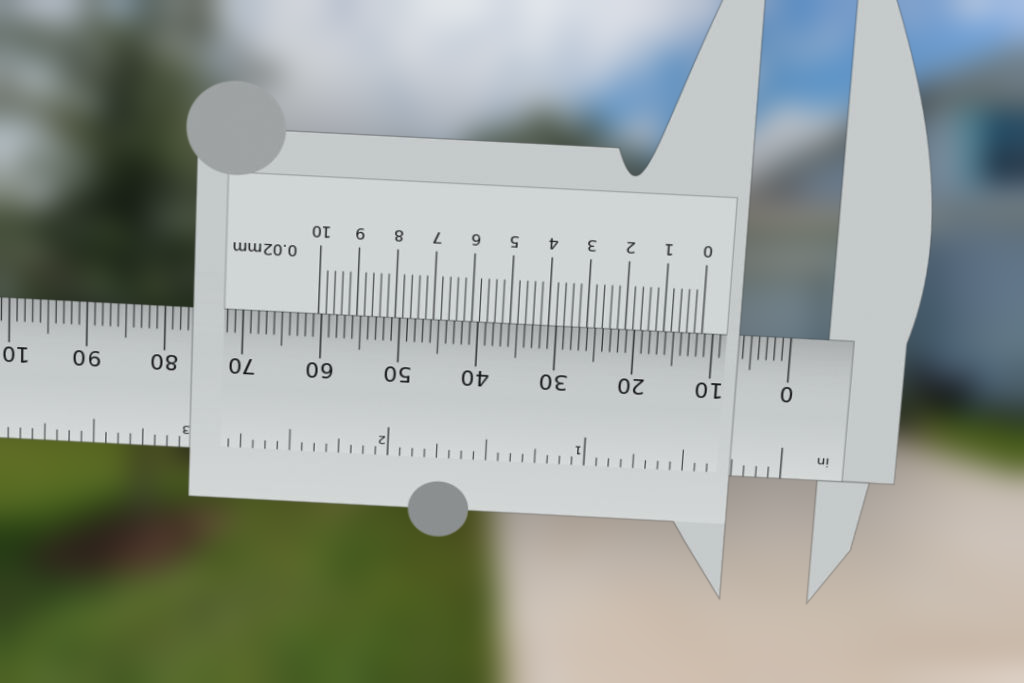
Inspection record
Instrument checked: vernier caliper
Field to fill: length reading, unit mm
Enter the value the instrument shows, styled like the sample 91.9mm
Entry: 11.4mm
